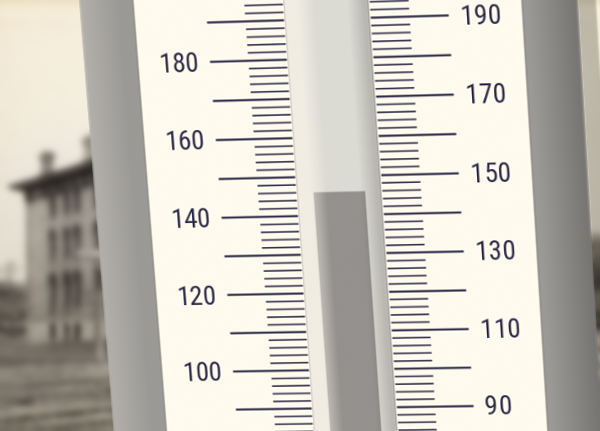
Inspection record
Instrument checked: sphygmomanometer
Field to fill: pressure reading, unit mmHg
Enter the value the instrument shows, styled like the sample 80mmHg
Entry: 146mmHg
